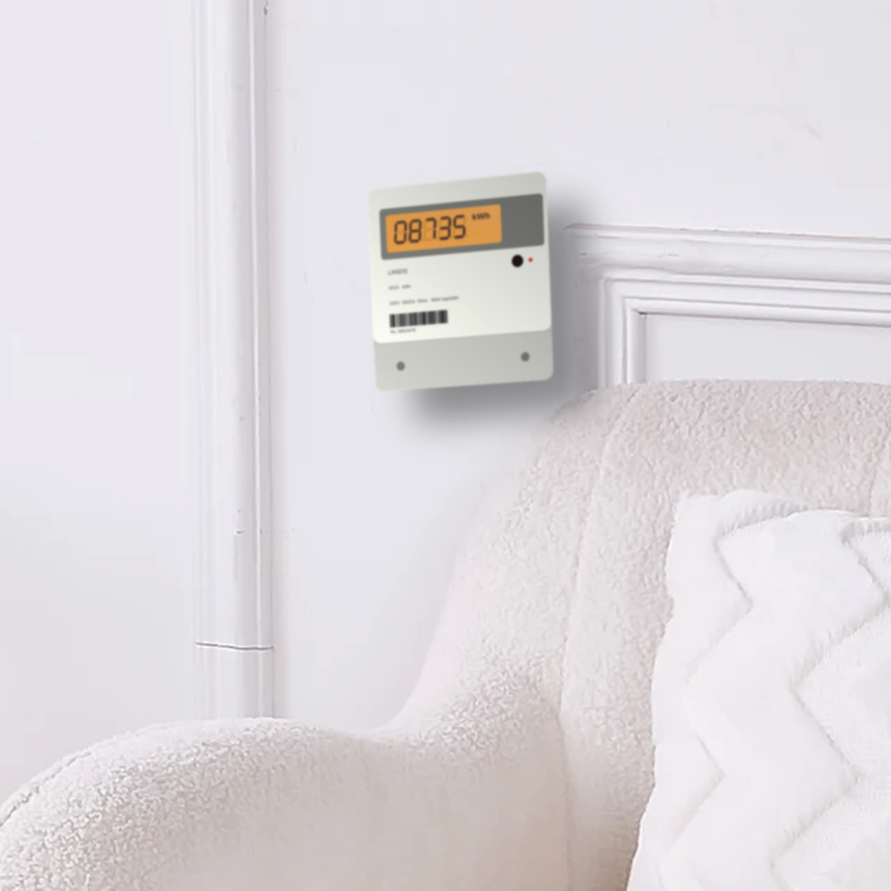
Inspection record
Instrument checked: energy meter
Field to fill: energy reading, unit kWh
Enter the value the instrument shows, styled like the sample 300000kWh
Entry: 8735kWh
